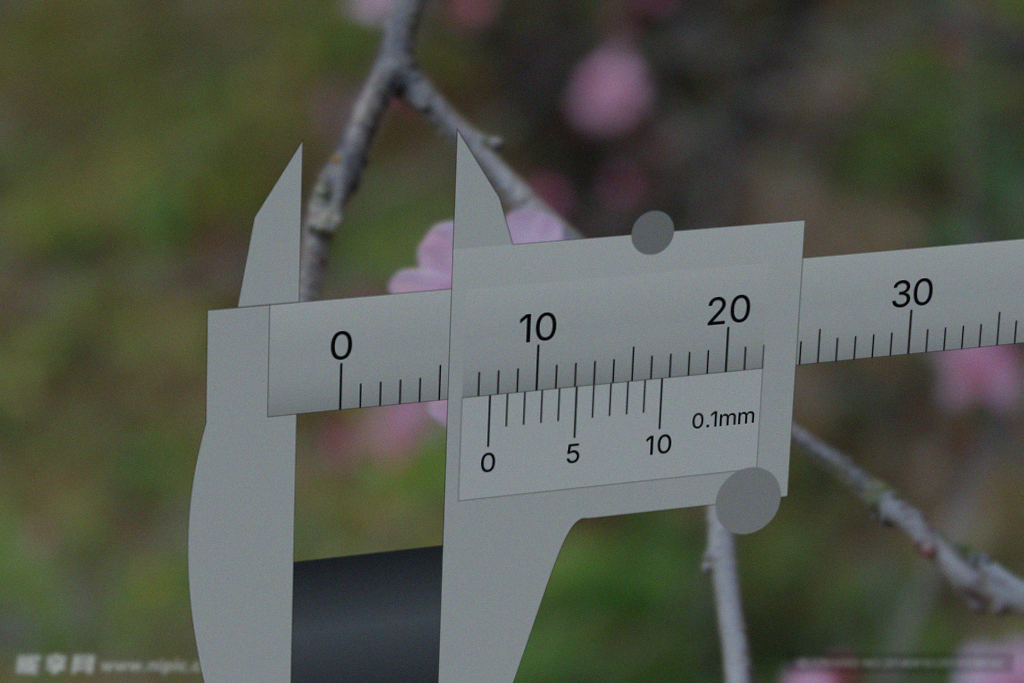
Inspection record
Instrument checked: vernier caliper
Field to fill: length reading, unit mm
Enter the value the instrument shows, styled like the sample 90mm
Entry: 7.6mm
